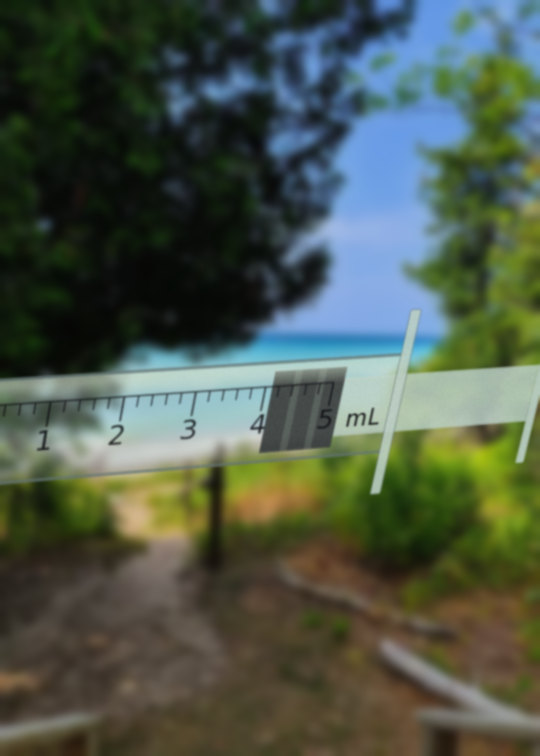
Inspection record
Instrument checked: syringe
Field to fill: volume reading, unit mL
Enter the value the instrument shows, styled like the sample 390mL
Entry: 4.1mL
